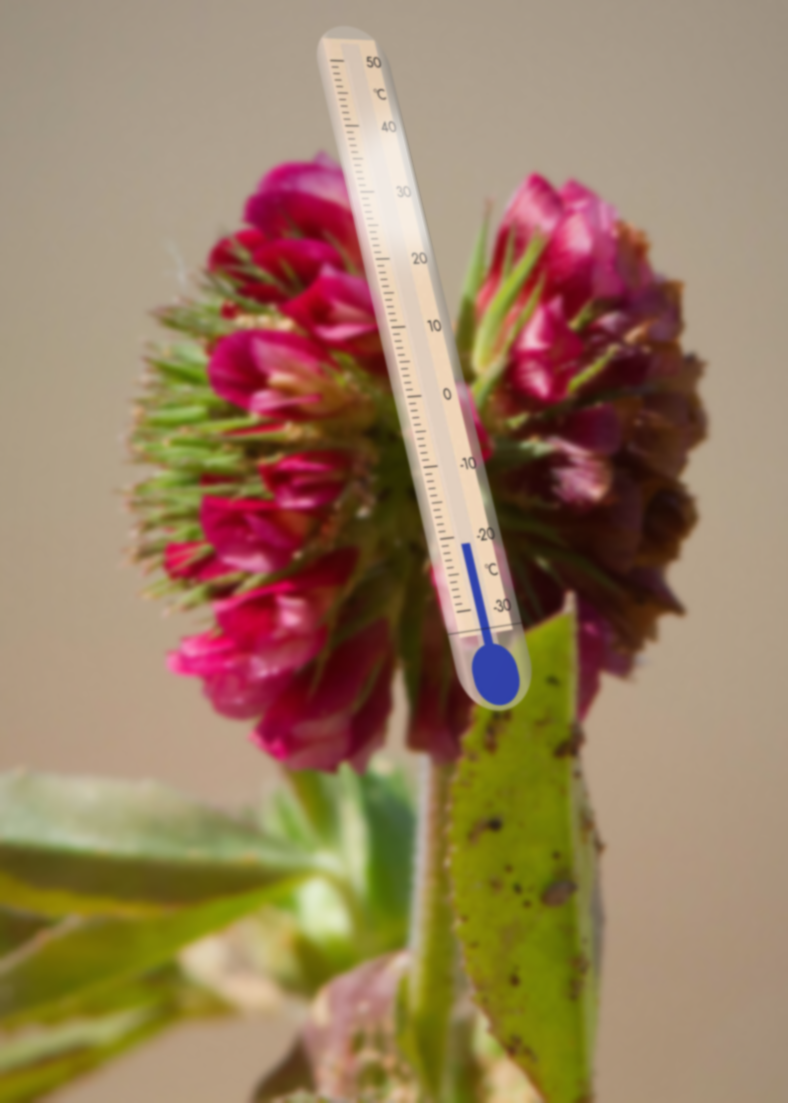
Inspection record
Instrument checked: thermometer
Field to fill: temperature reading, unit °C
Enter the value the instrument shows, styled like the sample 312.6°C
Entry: -21°C
